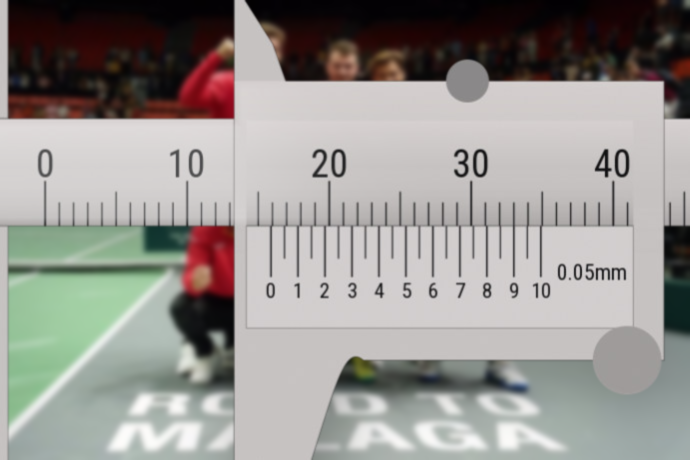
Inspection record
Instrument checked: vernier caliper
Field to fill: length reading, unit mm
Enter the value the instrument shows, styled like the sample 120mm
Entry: 15.9mm
